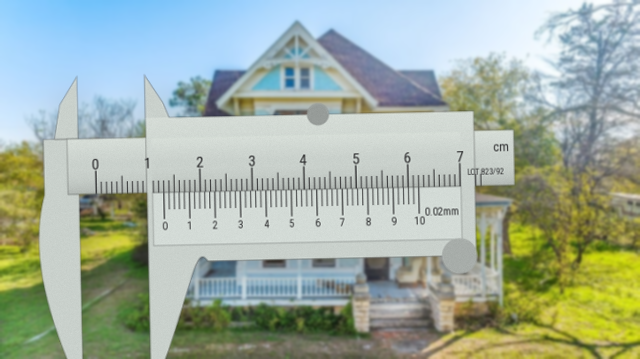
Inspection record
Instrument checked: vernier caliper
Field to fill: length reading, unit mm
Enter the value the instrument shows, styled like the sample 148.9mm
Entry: 13.0mm
